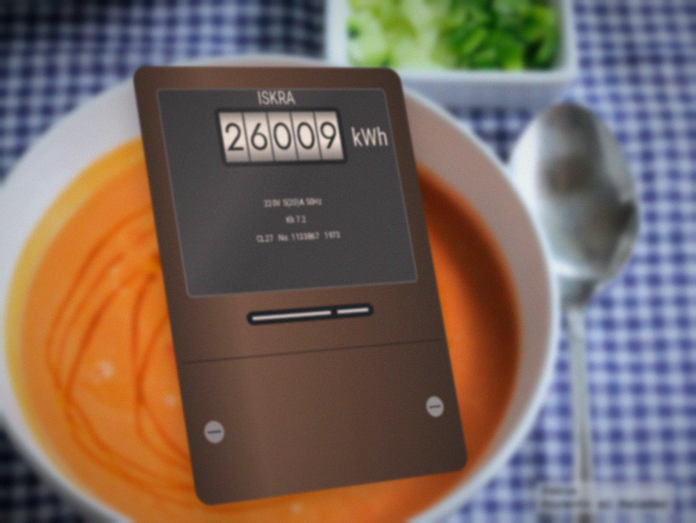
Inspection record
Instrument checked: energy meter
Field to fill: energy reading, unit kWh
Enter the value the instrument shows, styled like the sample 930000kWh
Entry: 26009kWh
